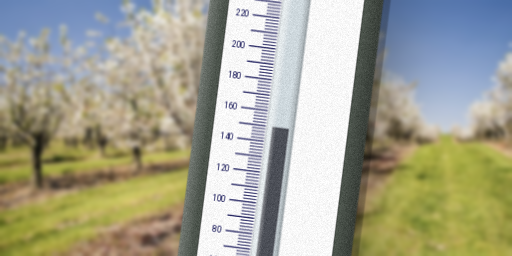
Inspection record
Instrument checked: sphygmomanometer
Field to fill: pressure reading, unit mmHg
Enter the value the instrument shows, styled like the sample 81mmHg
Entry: 150mmHg
